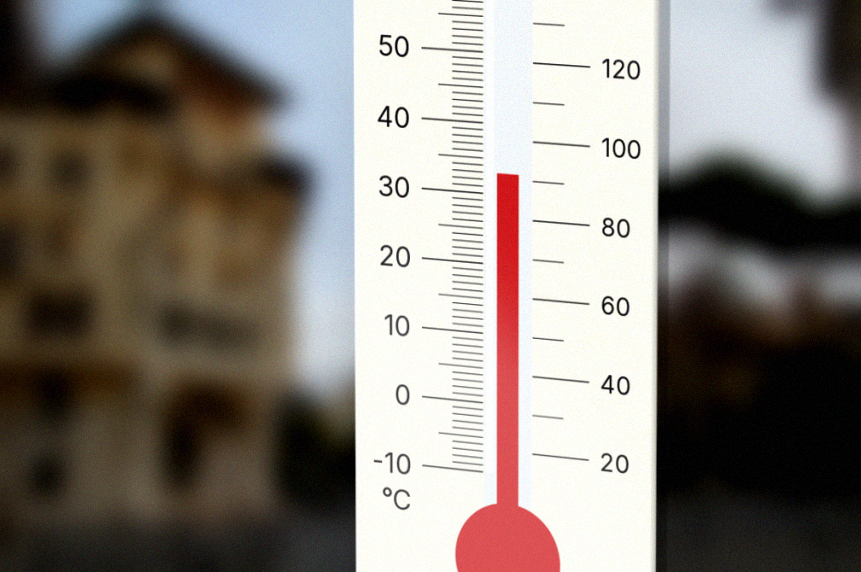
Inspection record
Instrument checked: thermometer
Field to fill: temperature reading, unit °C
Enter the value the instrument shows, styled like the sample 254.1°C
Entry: 33°C
